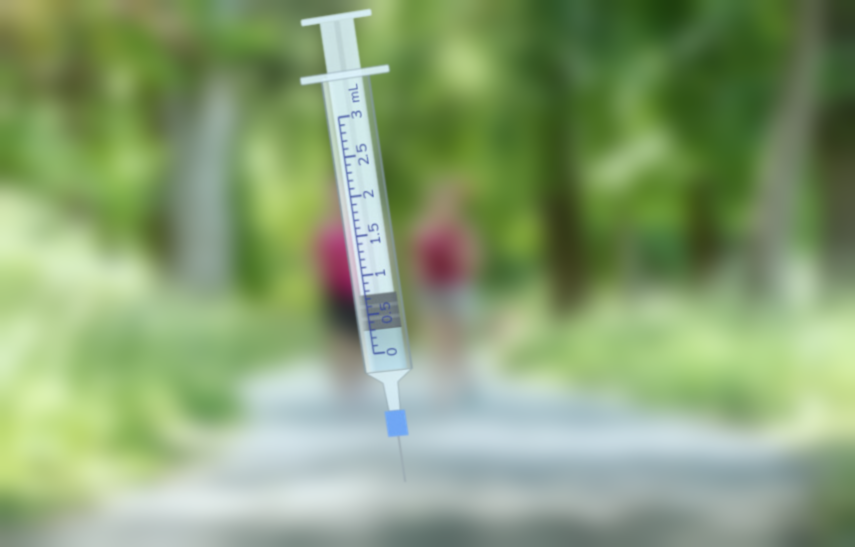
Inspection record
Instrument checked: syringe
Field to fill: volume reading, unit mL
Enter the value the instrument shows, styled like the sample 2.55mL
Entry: 0.3mL
